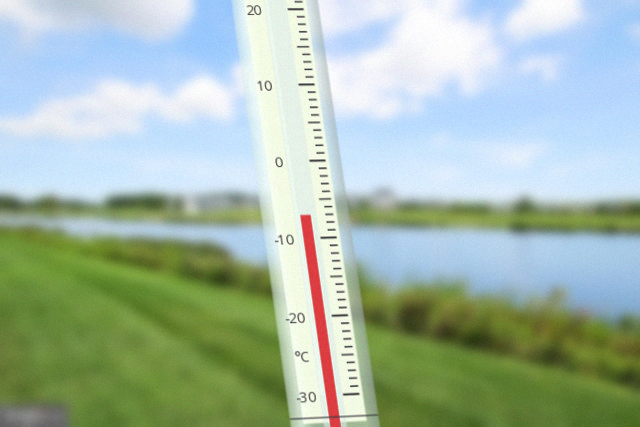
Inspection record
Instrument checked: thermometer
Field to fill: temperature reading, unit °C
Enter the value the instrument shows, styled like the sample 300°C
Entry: -7°C
